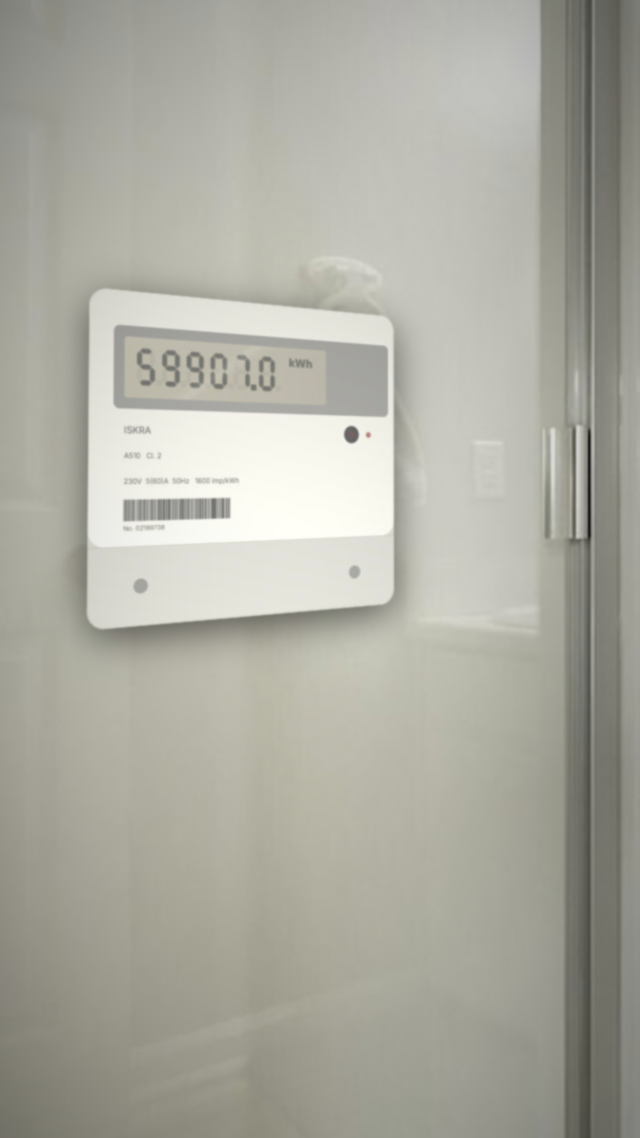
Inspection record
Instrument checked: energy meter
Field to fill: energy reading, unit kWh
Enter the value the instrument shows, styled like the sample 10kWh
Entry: 59907.0kWh
